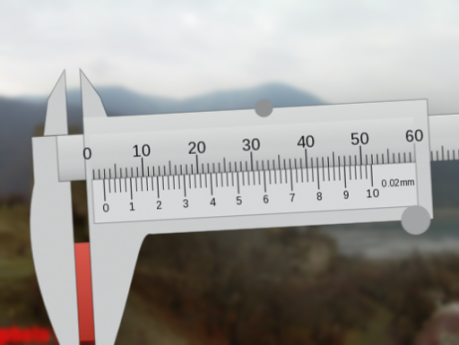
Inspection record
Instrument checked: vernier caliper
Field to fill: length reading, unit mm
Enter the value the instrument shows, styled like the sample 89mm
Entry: 2.8mm
